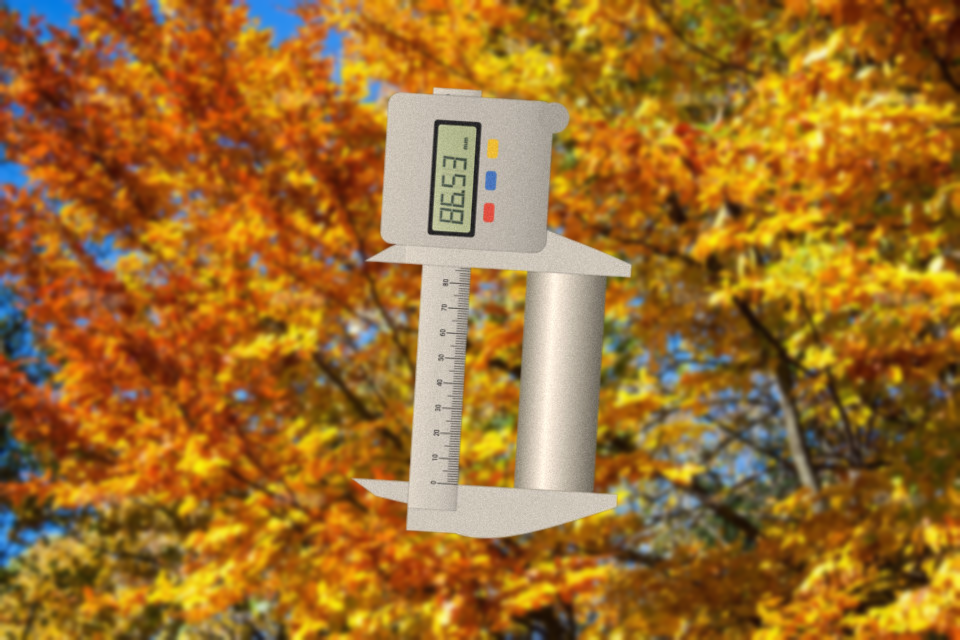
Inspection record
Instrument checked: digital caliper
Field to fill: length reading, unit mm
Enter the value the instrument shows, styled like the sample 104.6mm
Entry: 86.53mm
